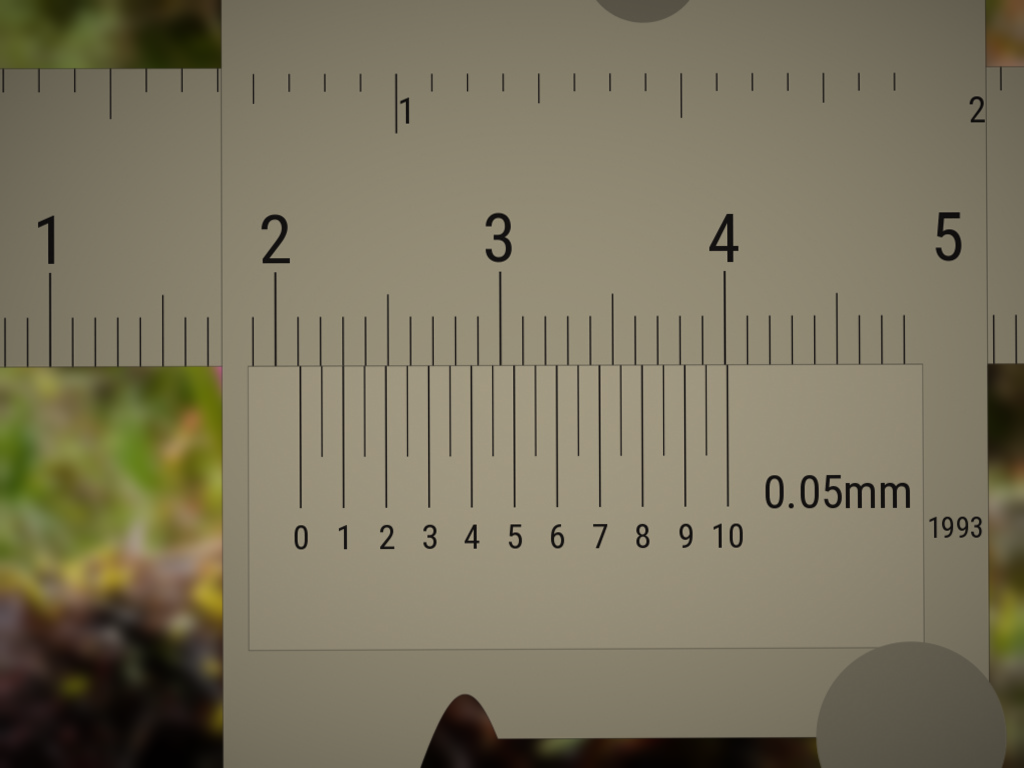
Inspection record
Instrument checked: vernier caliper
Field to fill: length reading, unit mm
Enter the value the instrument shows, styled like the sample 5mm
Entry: 21.1mm
